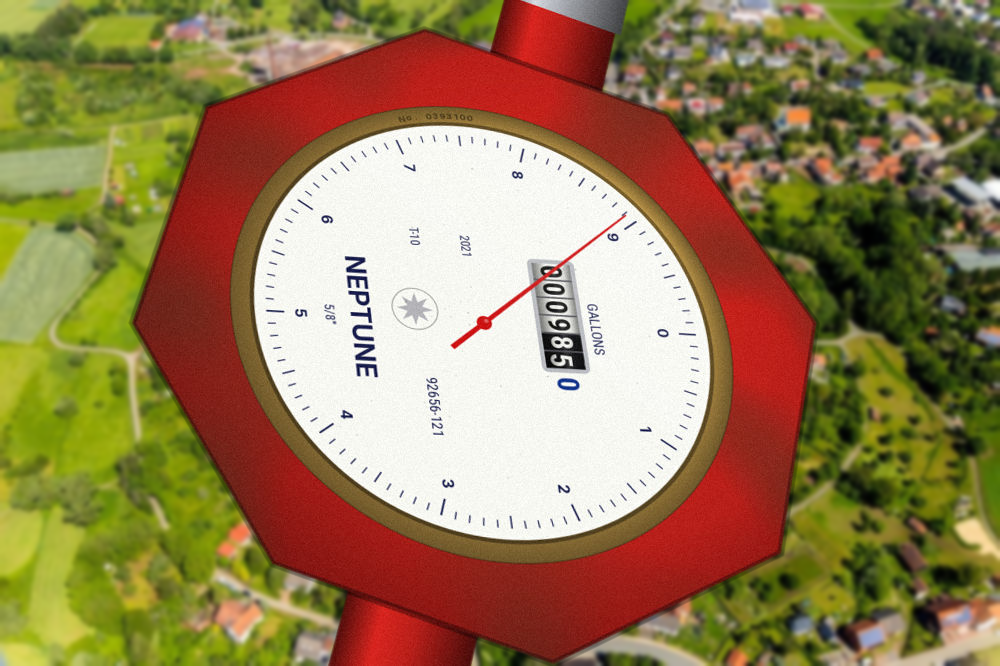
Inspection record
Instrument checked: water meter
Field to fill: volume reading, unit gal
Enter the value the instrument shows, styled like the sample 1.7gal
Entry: 9848.9gal
